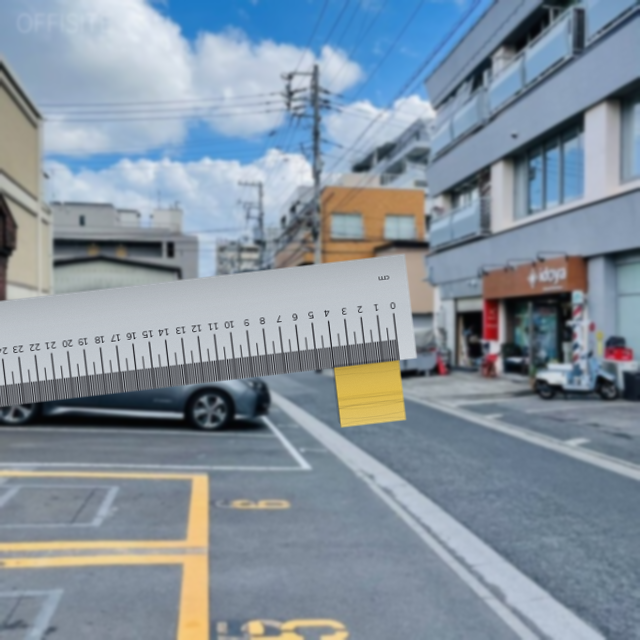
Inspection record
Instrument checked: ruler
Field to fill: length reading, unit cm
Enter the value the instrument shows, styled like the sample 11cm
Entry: 4cm
